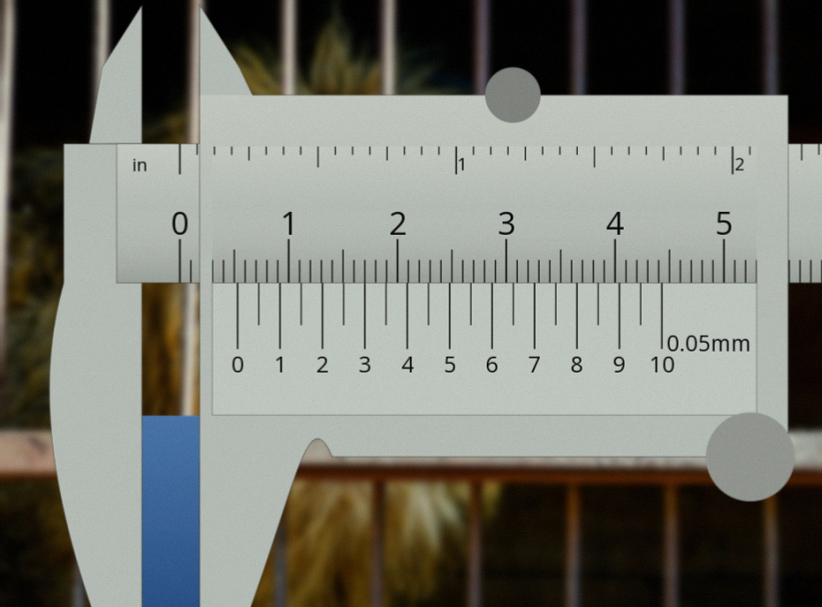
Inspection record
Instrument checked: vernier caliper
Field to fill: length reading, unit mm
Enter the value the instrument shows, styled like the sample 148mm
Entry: 5.3mm
